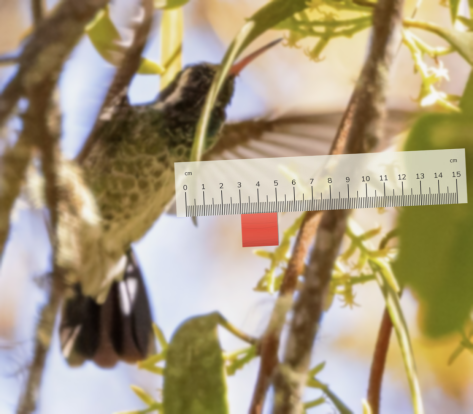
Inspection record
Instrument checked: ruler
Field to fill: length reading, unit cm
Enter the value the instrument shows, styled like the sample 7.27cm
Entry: 2cm
